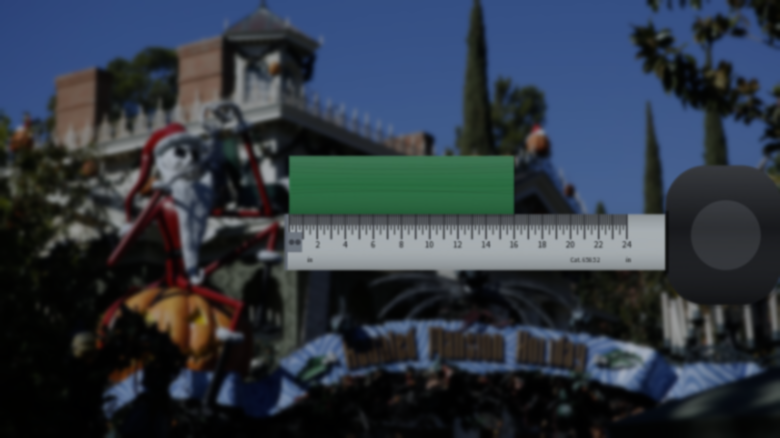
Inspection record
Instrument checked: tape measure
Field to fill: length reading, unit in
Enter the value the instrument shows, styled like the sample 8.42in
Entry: 16in
